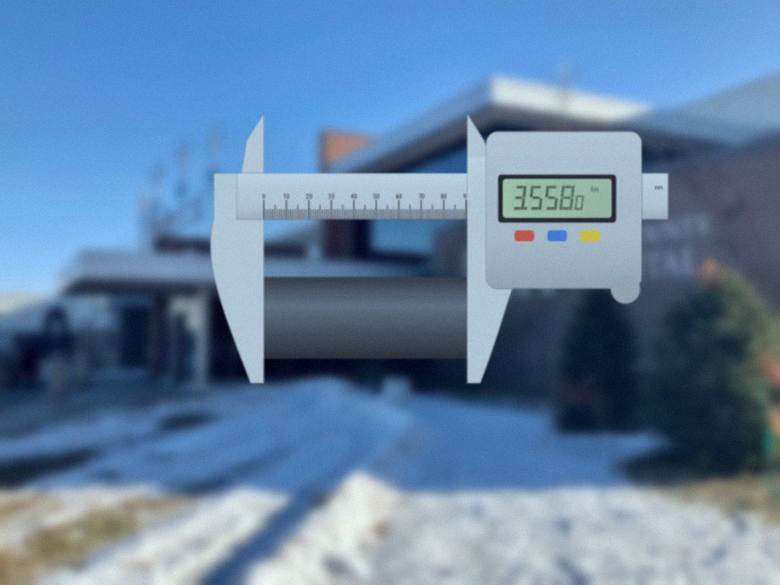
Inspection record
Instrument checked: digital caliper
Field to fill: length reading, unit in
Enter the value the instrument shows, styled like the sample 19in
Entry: 3.5580in
